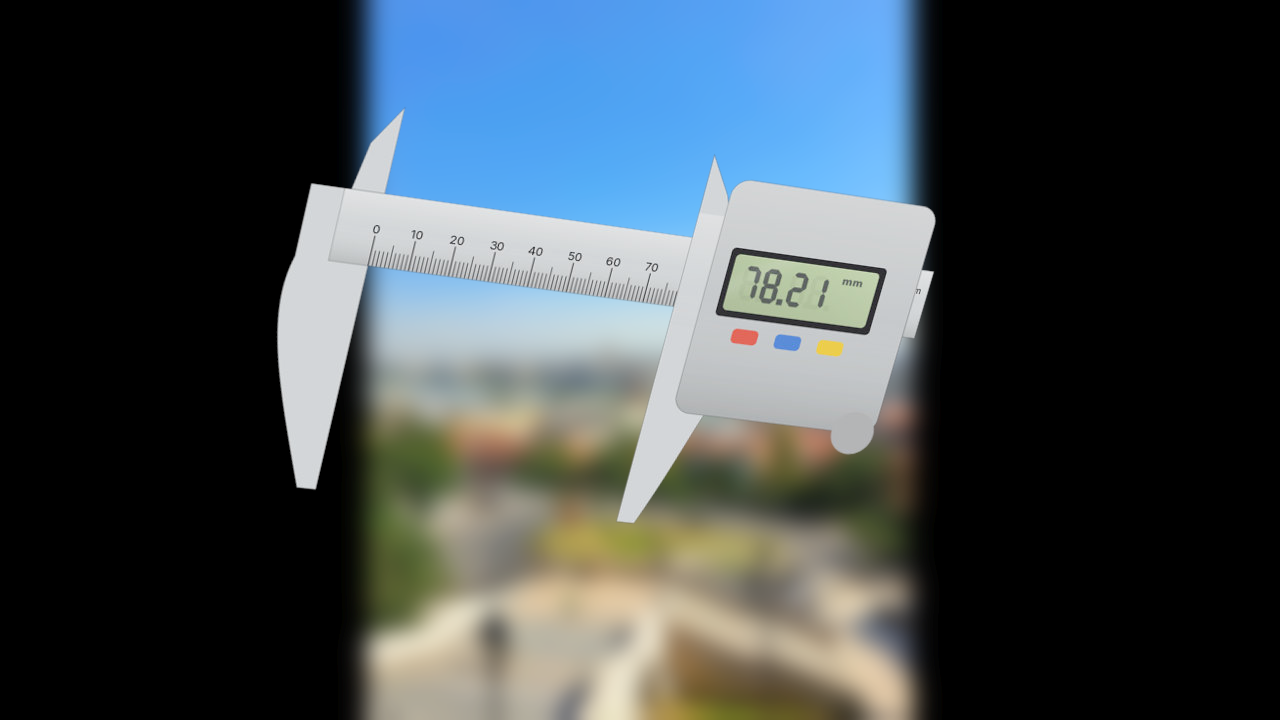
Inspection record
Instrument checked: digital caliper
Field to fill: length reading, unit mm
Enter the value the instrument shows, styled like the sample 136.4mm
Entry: 78.21mm
